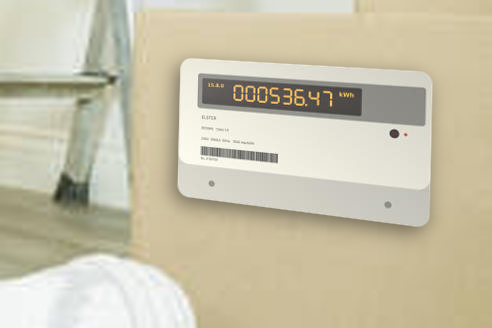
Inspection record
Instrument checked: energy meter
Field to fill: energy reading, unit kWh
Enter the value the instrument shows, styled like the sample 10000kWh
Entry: 536.47kWh
